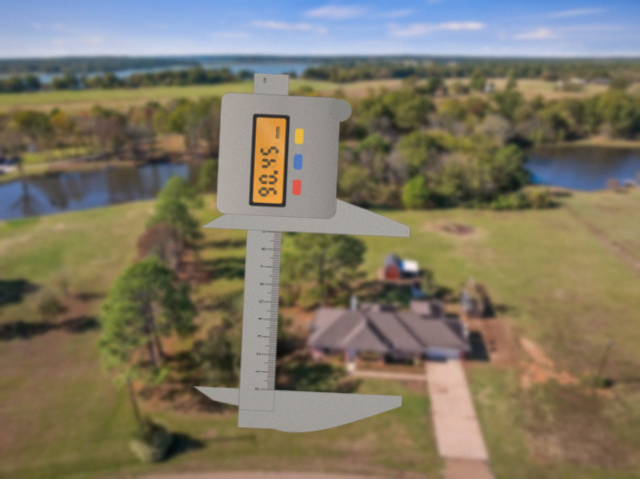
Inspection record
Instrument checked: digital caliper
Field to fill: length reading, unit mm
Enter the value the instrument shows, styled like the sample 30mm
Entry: 90.45mm
